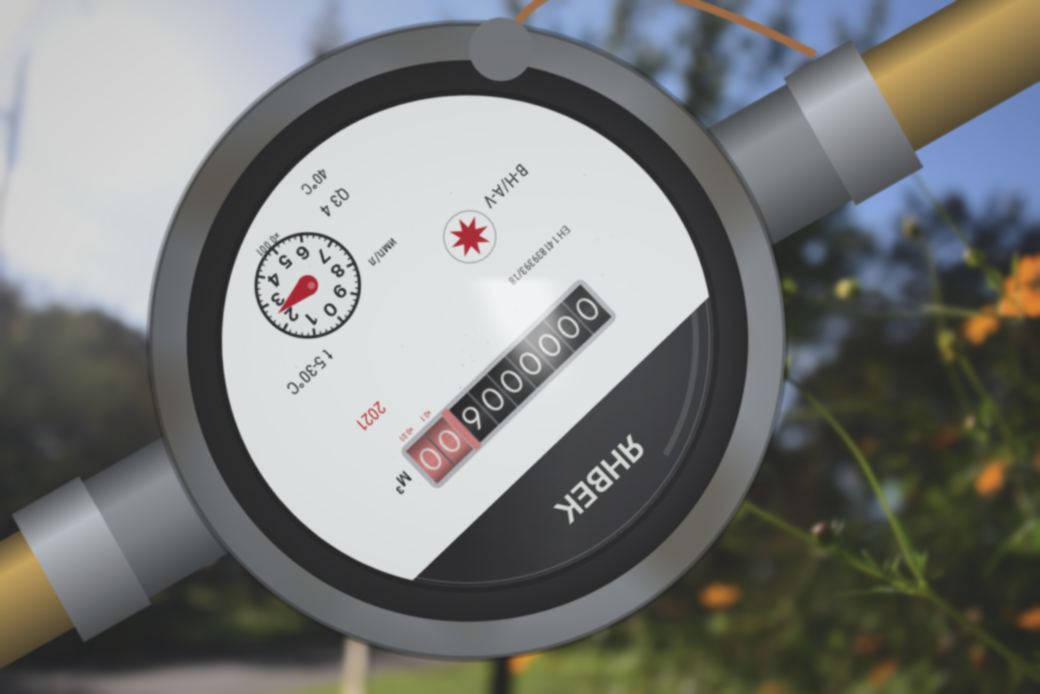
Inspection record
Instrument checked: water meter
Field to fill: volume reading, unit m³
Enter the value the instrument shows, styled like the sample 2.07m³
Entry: 6.002m³
